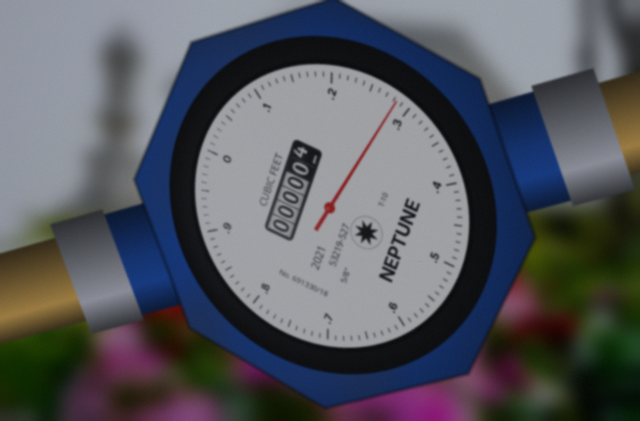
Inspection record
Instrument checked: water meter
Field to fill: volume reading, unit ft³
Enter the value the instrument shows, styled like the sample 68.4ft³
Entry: 4.28ft³
